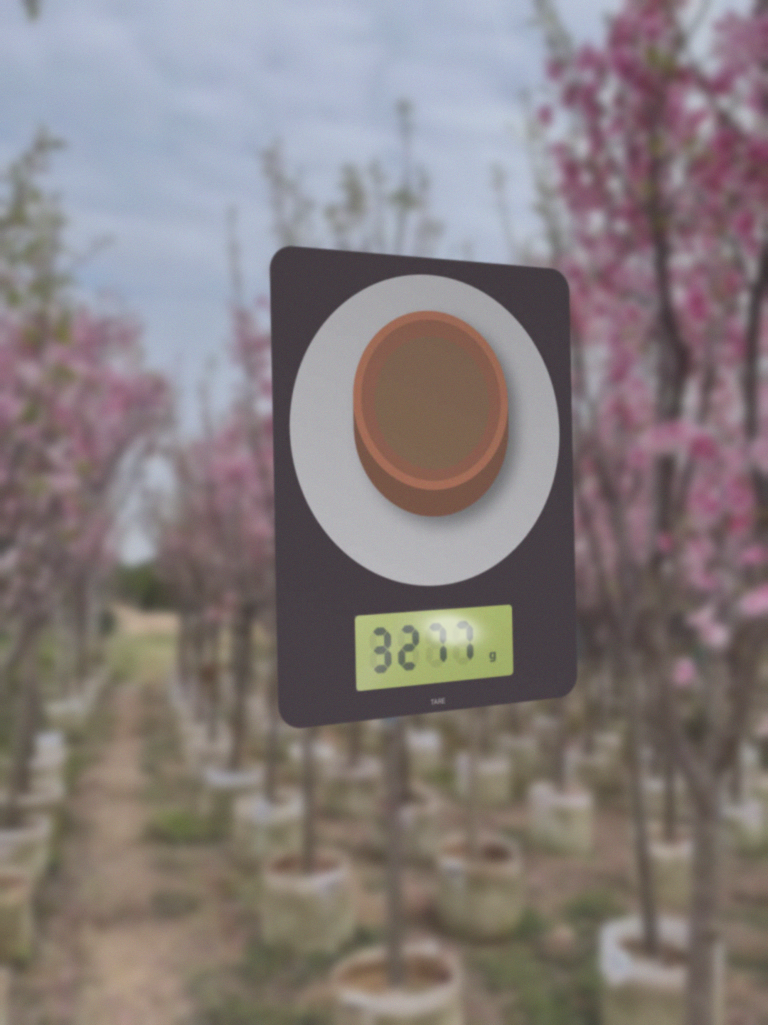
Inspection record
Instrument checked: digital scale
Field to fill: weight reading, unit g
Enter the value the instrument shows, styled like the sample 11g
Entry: 3277g
